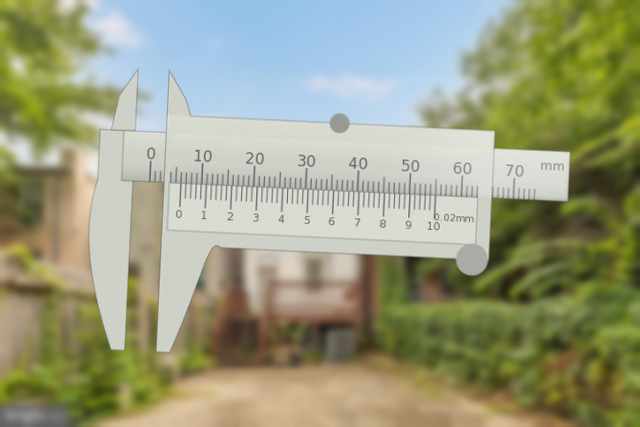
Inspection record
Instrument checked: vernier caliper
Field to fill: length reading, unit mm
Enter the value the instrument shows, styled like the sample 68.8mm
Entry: 6.0mm
